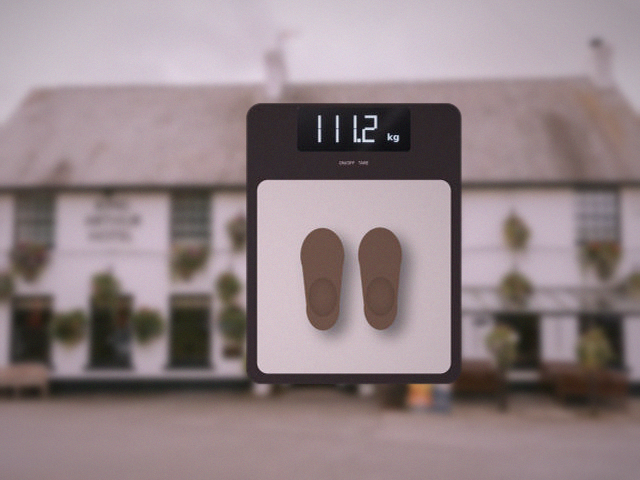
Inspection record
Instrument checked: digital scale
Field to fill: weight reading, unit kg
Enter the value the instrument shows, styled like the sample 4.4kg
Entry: 111.2kg
